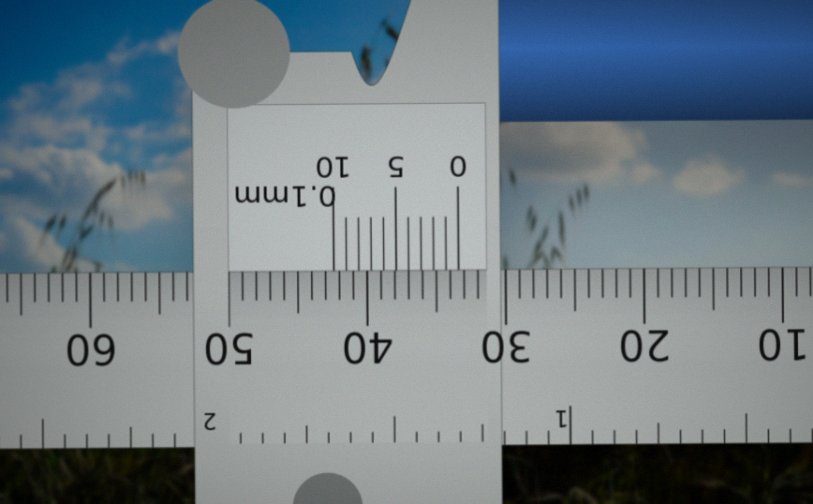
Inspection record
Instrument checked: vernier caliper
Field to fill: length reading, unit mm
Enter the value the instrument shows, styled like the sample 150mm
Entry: 33.4mm
